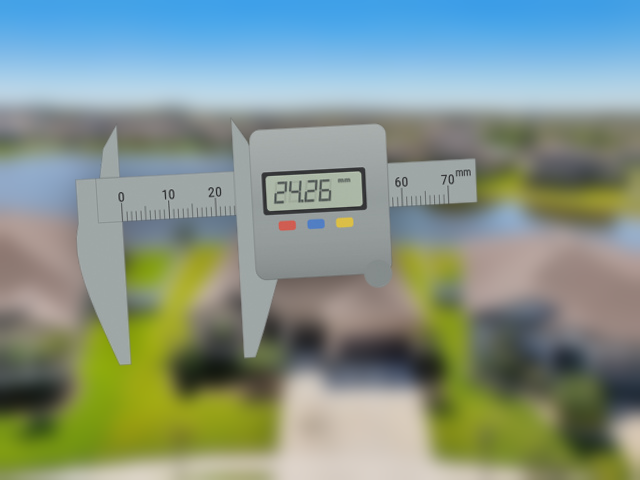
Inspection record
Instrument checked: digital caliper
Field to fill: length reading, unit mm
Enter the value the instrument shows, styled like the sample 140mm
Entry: 24.26mm
